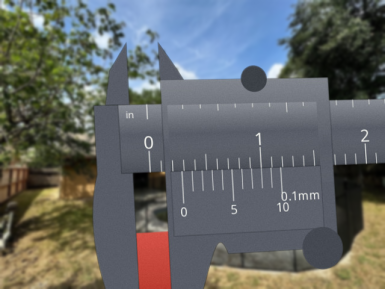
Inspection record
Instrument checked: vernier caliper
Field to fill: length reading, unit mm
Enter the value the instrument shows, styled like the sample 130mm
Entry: 2.8mm
